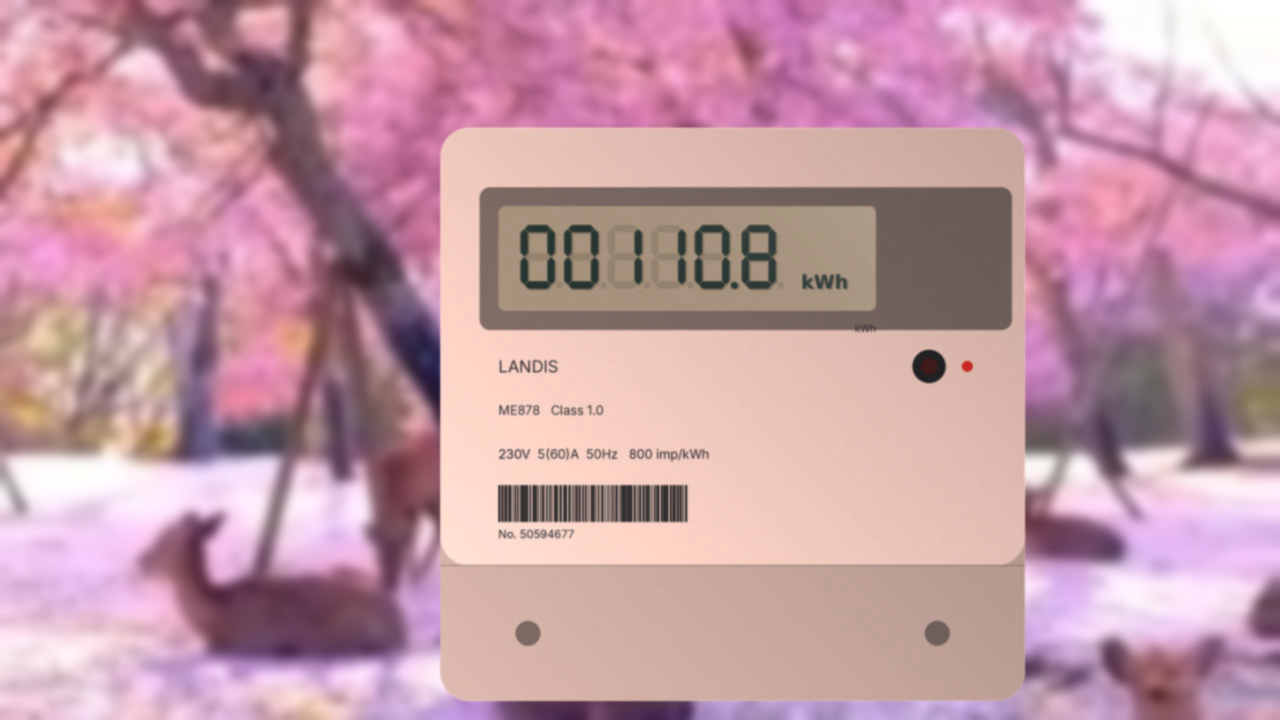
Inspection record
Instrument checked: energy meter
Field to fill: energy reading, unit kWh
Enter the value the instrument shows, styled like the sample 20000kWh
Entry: 110.8kWh
